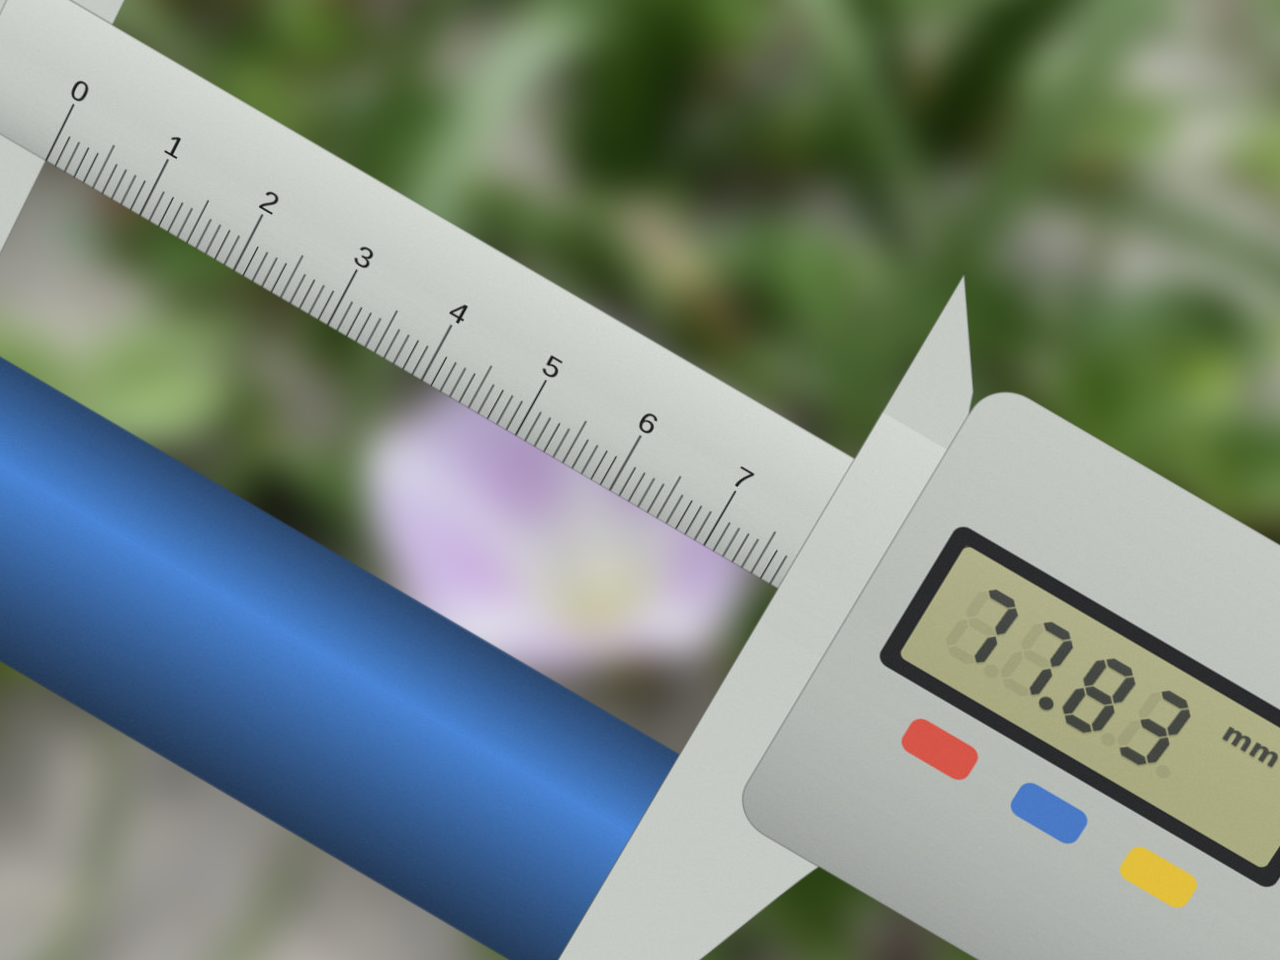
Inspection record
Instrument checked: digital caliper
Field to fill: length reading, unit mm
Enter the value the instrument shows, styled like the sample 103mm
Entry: 77.83mm
